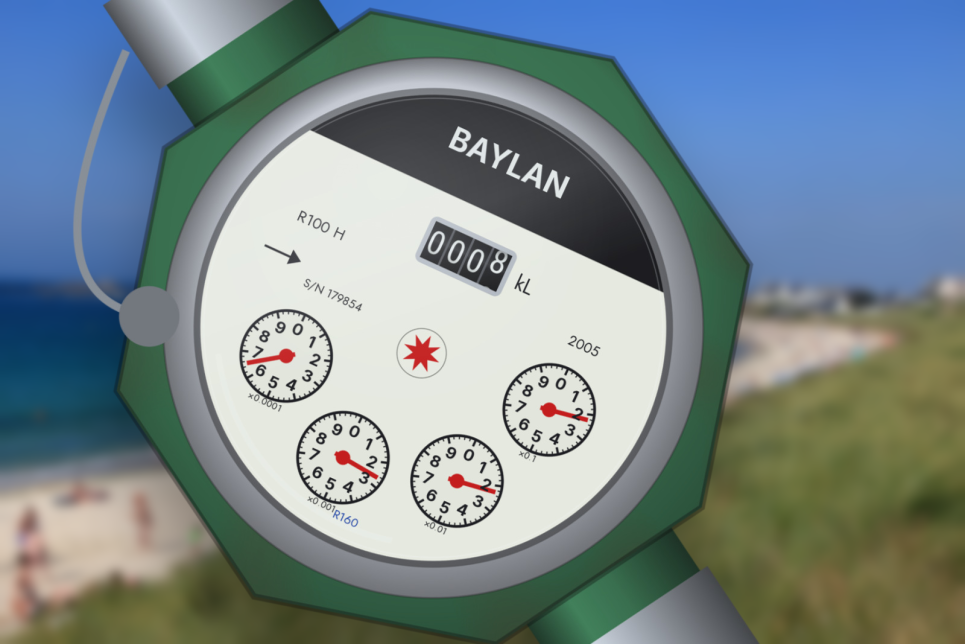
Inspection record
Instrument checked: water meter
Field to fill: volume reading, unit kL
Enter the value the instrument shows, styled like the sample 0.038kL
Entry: 8.2226kL
